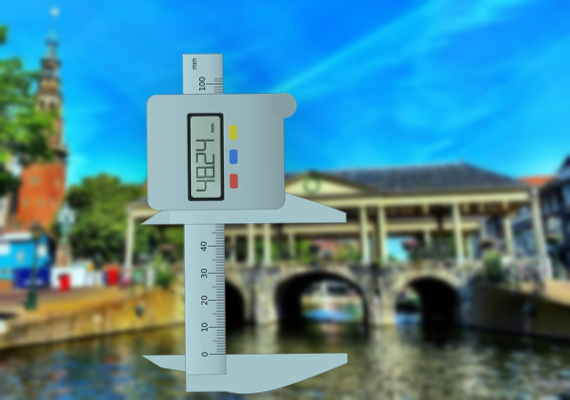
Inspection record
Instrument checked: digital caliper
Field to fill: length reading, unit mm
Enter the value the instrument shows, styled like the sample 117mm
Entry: 48.24mm
